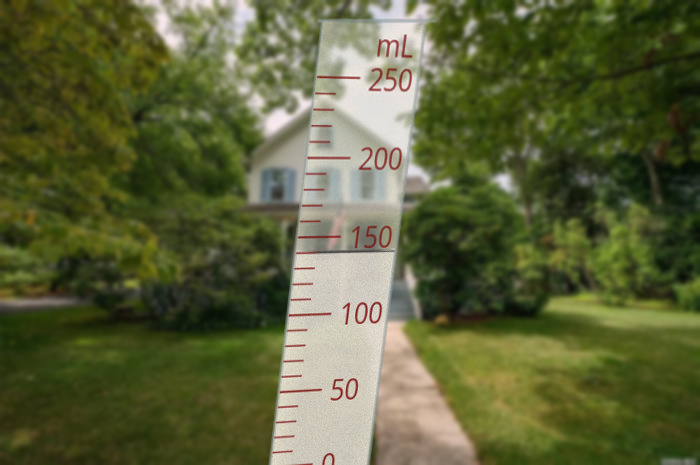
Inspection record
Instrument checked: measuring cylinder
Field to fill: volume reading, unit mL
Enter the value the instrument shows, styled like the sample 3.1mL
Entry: 140mL
